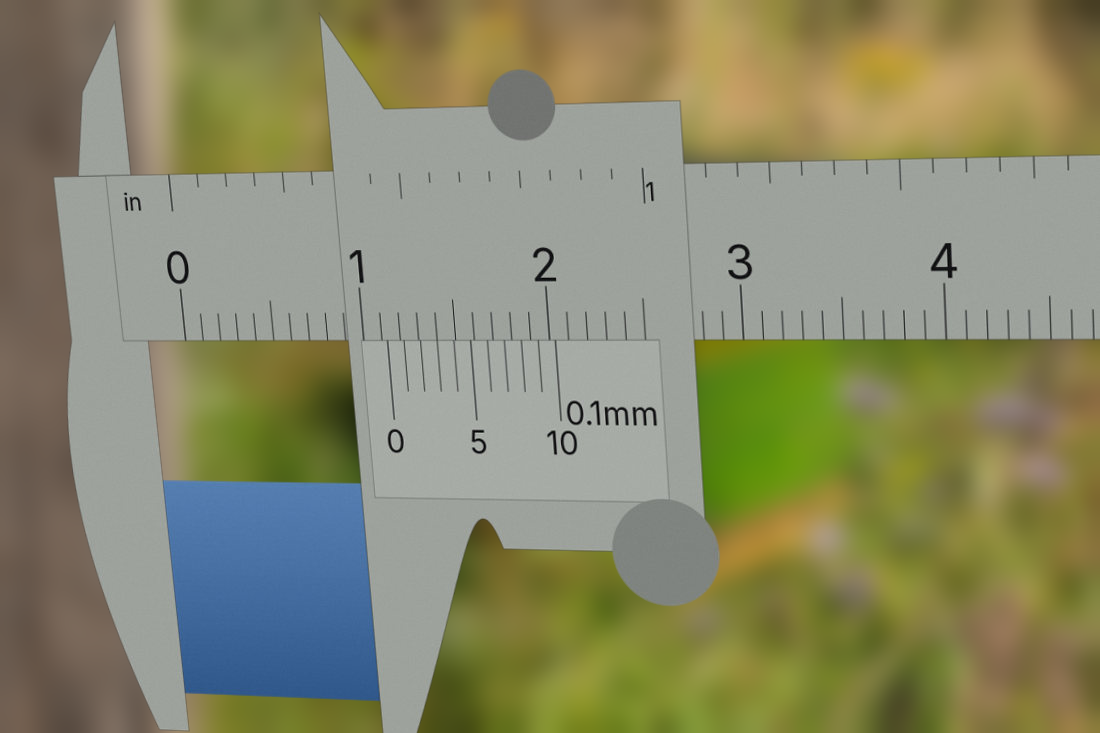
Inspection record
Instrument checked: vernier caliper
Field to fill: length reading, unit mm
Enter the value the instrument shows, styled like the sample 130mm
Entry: 11.3mm
